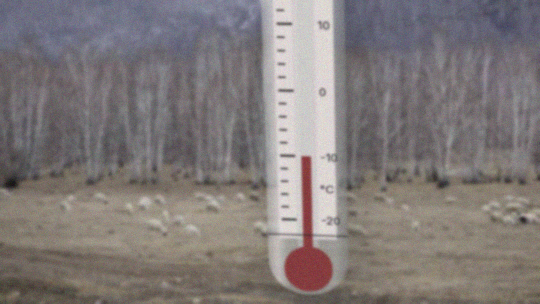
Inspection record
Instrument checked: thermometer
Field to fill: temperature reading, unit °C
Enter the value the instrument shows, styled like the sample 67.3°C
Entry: -10°C
